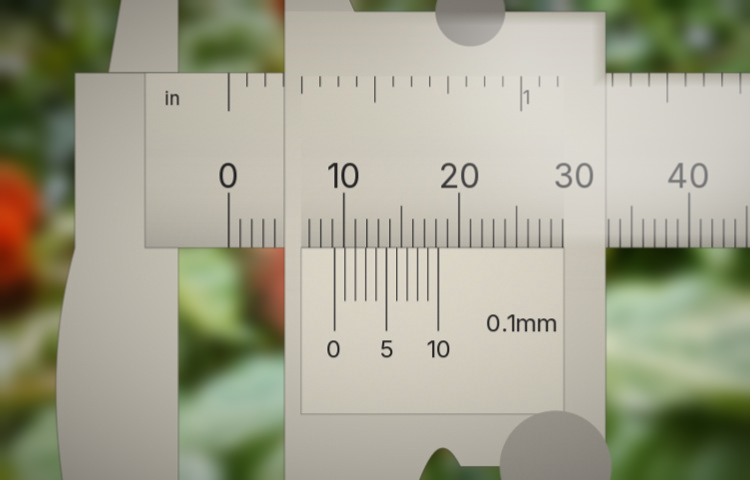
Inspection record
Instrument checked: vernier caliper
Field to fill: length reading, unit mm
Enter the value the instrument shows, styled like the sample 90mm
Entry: 9.2mm
